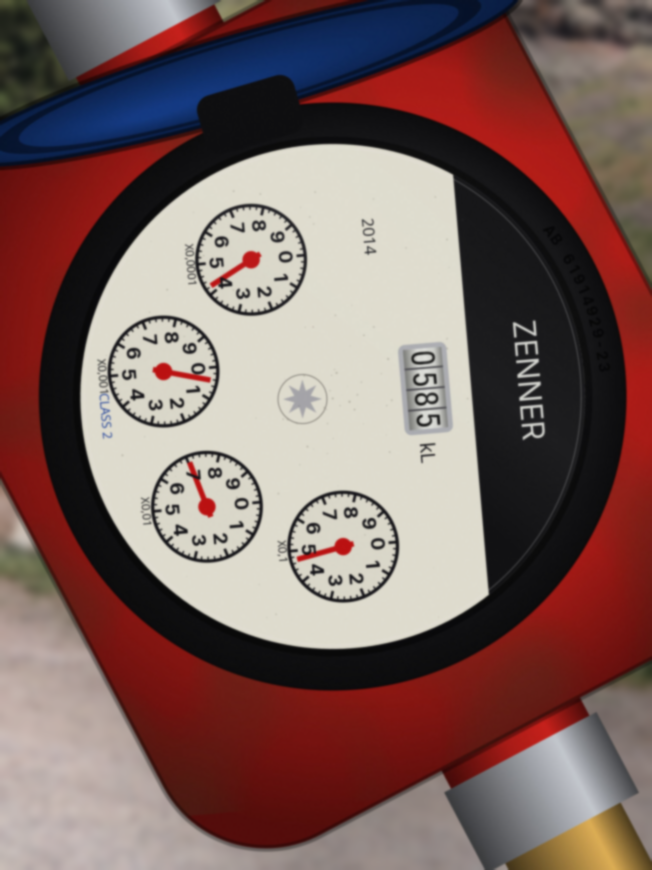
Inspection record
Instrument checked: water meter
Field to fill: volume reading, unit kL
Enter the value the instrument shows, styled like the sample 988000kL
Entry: 585.4704kL
